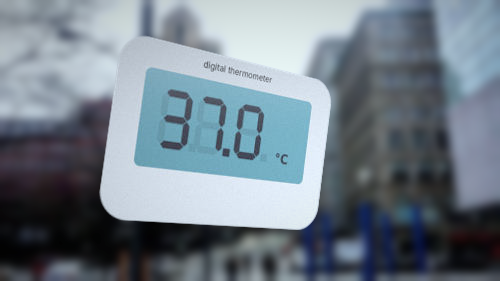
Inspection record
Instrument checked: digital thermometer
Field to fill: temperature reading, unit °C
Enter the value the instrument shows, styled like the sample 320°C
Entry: 37.0°C
